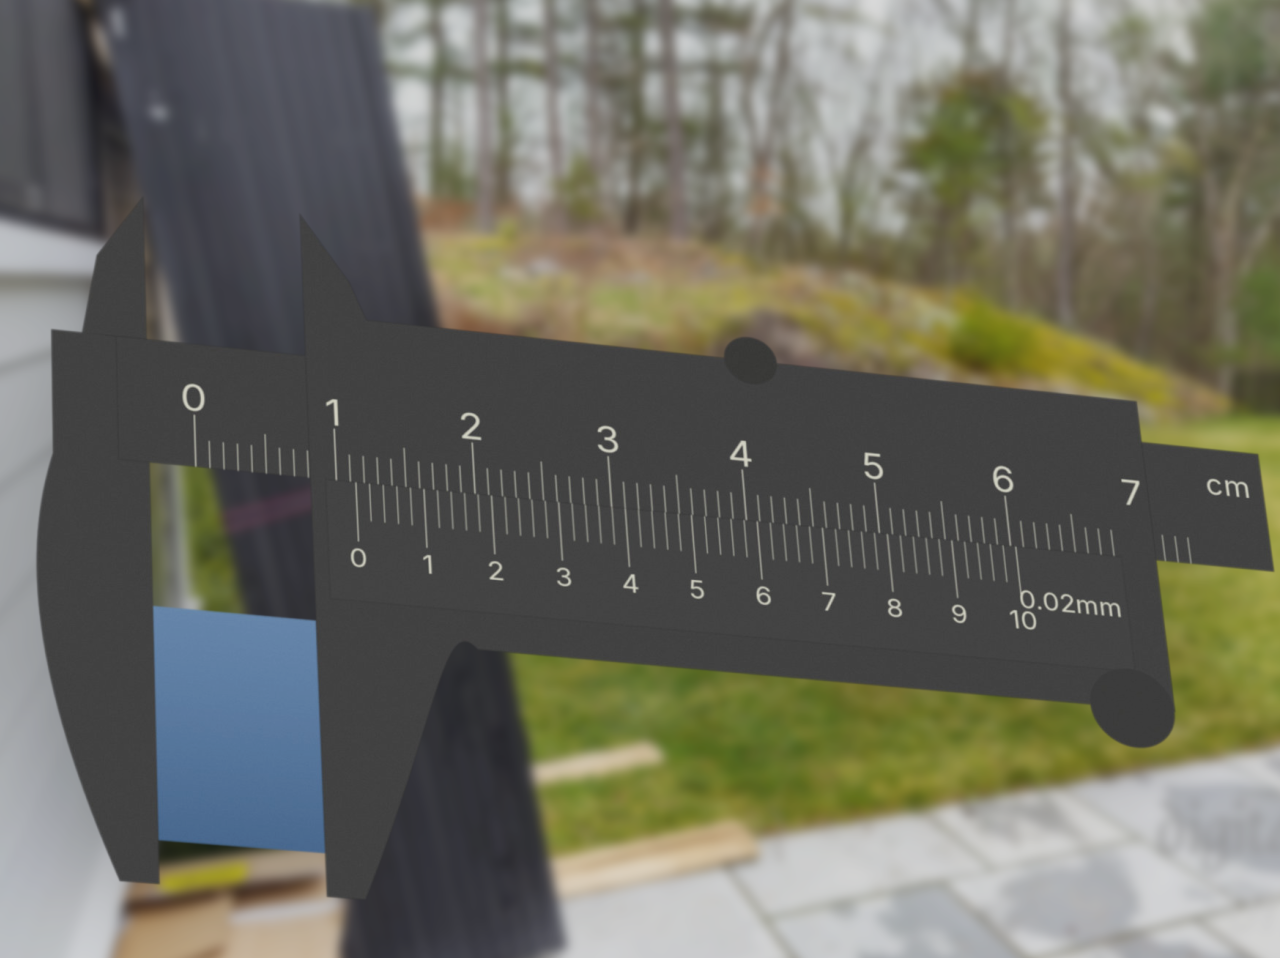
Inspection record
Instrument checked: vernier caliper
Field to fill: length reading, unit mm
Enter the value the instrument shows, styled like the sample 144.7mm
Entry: 11.4mm
